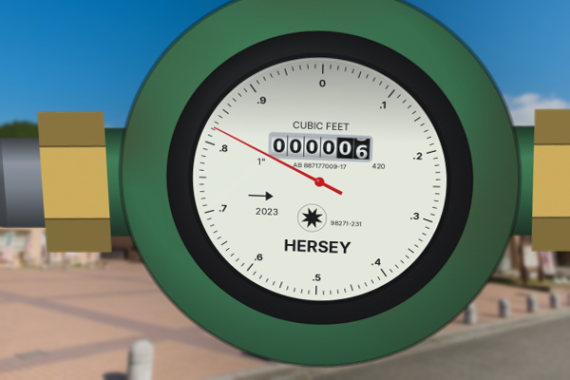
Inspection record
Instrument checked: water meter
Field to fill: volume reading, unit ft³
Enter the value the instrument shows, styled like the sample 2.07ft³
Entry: 5.82ft³
